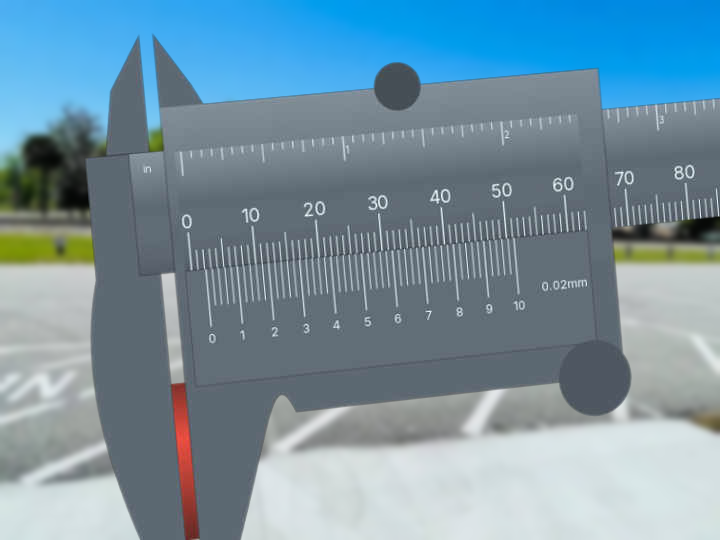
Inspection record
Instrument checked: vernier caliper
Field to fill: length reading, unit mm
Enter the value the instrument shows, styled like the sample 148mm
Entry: 2.2mm
